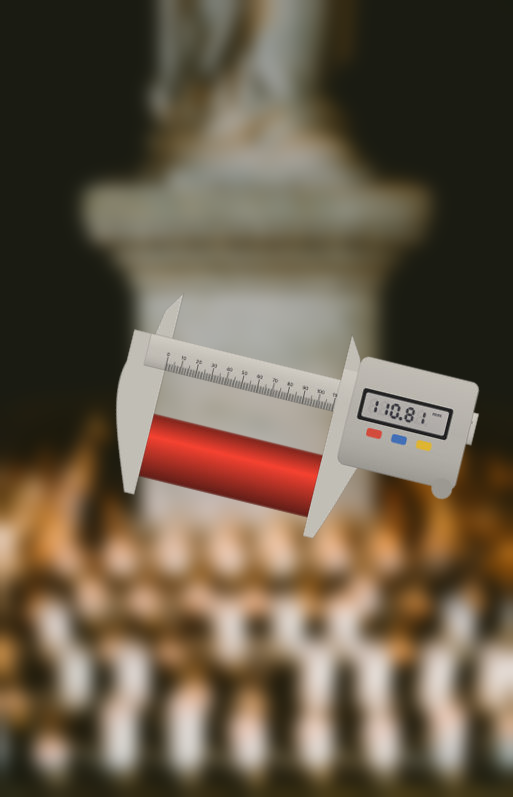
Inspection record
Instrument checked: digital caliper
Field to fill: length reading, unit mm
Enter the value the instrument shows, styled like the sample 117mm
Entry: 110.81mm
